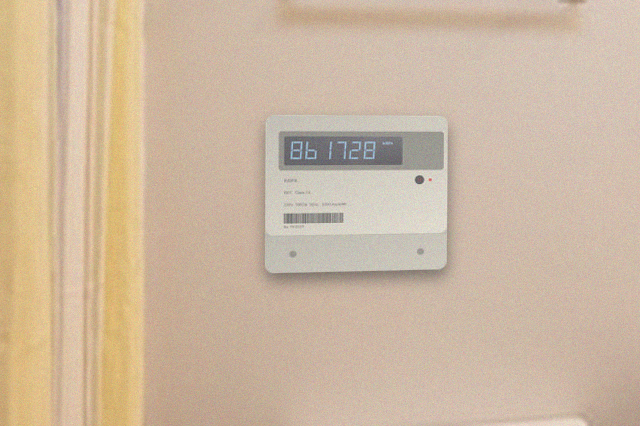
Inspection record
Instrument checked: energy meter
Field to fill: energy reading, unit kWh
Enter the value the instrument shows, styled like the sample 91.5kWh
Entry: 861728kWh
